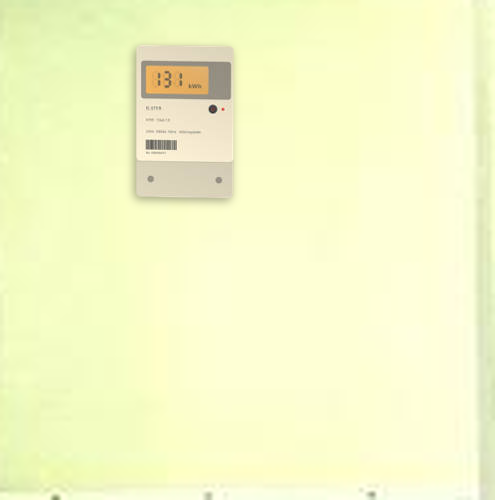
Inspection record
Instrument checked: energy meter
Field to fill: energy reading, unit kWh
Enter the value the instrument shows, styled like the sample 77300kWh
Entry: 131kWh
